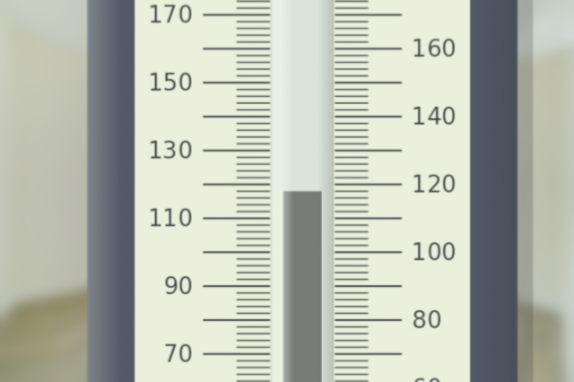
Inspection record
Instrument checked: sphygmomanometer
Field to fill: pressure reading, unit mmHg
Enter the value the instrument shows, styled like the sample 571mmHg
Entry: 118mmHg
